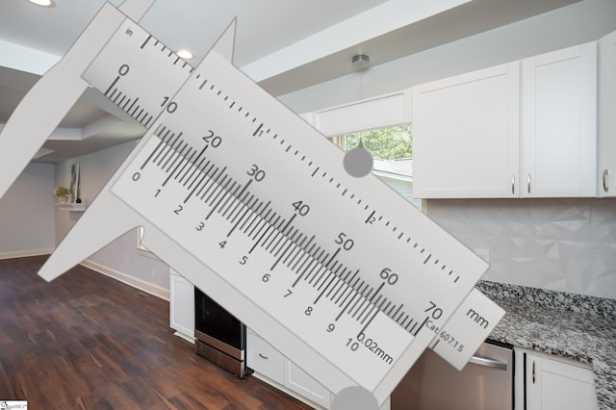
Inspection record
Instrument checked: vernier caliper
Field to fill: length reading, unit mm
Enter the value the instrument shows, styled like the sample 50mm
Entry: 13.2mm
